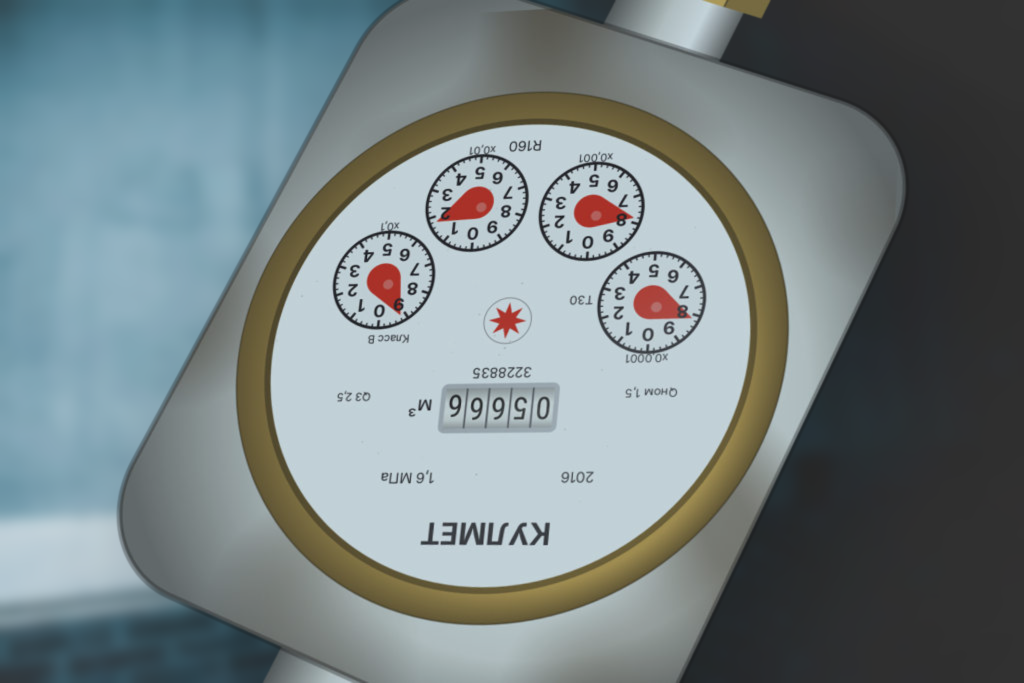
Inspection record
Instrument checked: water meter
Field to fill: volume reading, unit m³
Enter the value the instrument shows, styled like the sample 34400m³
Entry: 5665.9178m³
